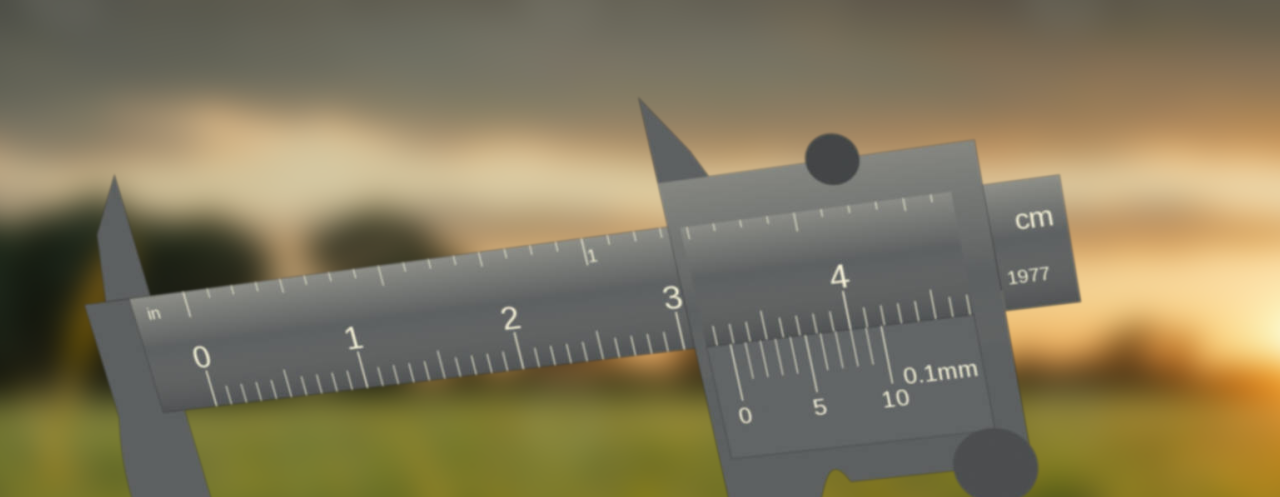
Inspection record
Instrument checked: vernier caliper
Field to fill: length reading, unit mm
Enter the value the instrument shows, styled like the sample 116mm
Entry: 32.8mm
